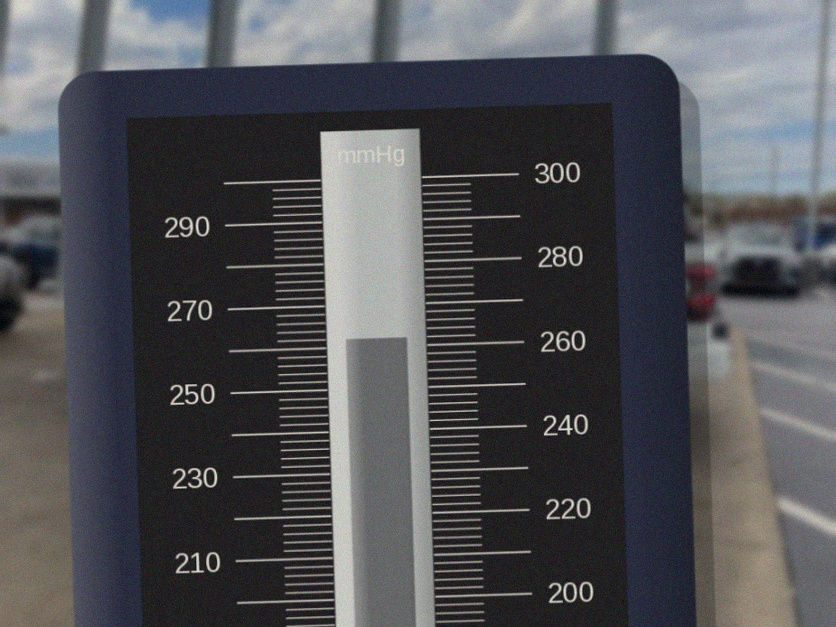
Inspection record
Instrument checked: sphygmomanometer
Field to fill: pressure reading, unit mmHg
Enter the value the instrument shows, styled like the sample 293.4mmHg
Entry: 262mmHg
